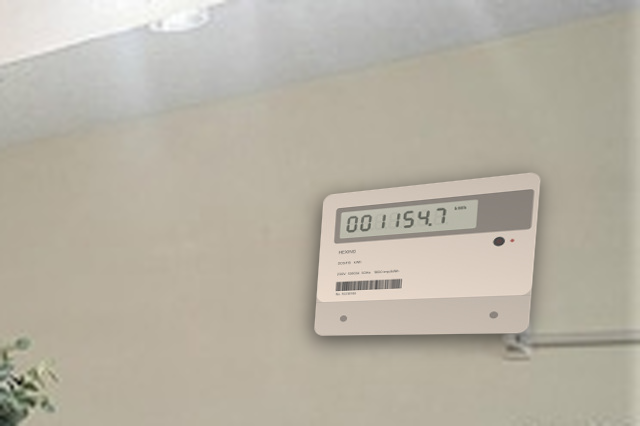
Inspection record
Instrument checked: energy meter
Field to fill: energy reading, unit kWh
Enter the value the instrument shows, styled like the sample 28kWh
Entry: 1154.7kWh
